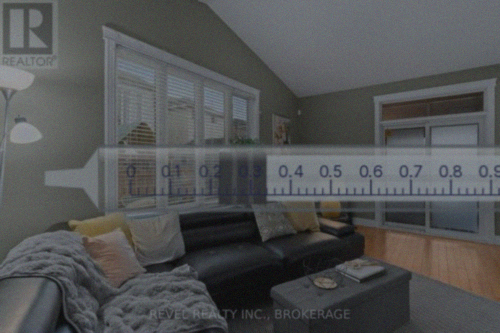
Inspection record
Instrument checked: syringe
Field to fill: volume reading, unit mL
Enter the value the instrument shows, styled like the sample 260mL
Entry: 0.22mL
